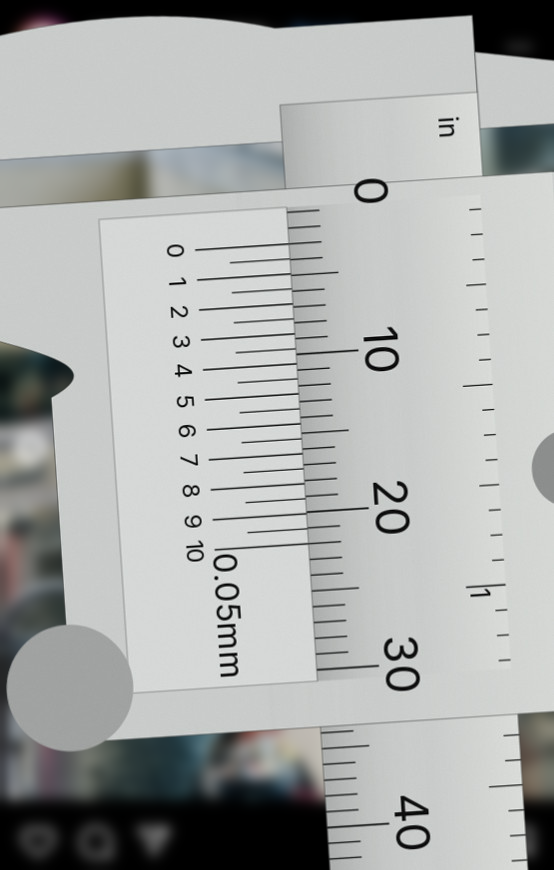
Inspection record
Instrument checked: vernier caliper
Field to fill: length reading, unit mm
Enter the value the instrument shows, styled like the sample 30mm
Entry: 3.0mm
